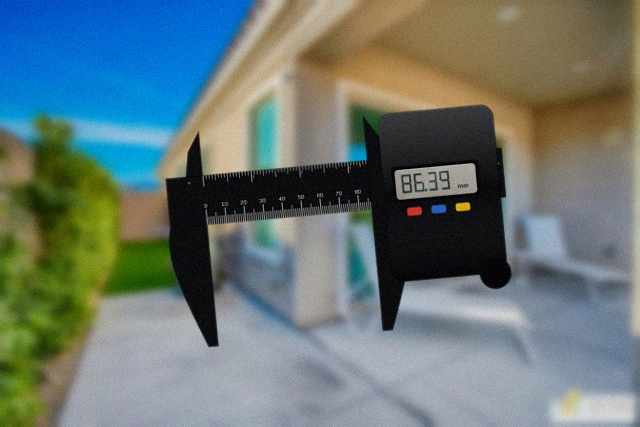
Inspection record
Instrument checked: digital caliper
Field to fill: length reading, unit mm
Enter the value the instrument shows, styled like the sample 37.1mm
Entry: 86.39mm
